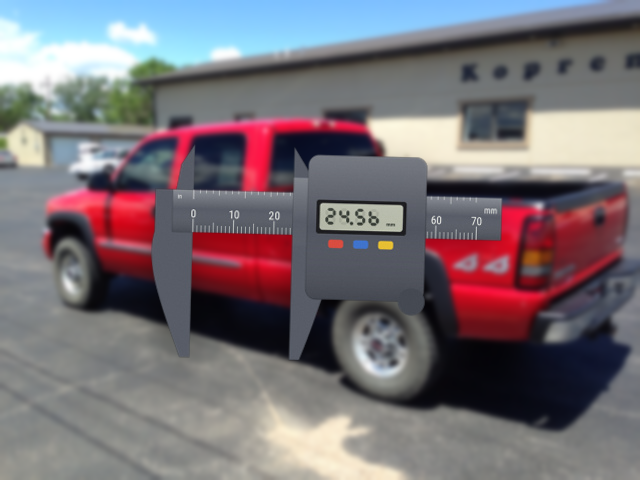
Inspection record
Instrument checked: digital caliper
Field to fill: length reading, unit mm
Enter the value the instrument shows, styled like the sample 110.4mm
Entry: 24.56mm
